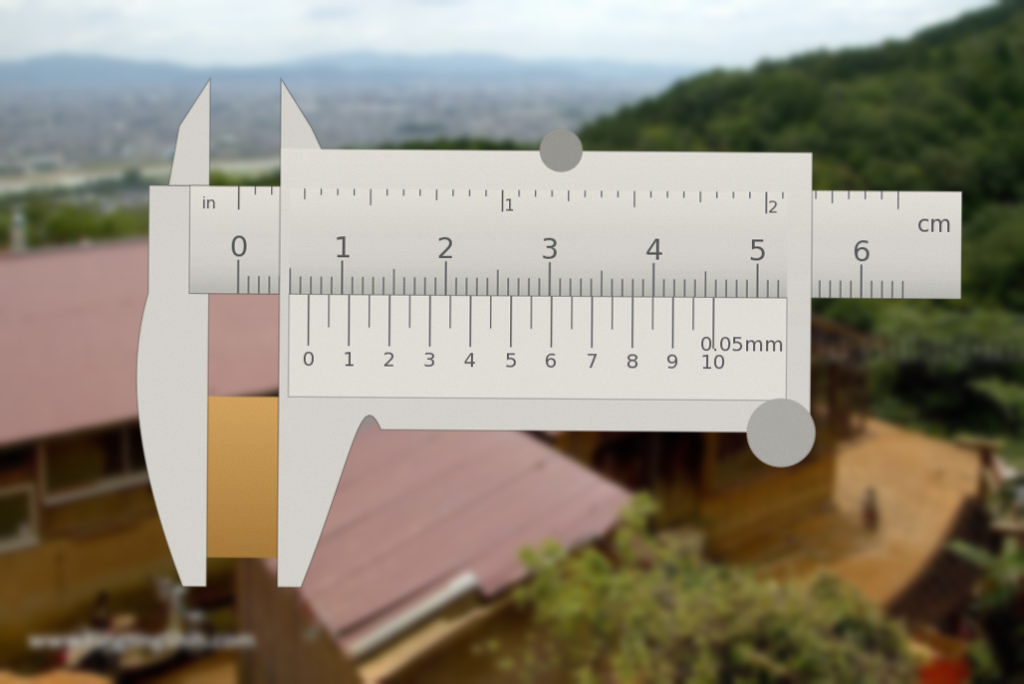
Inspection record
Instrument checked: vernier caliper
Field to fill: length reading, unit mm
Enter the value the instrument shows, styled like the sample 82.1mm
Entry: 6.8mm
